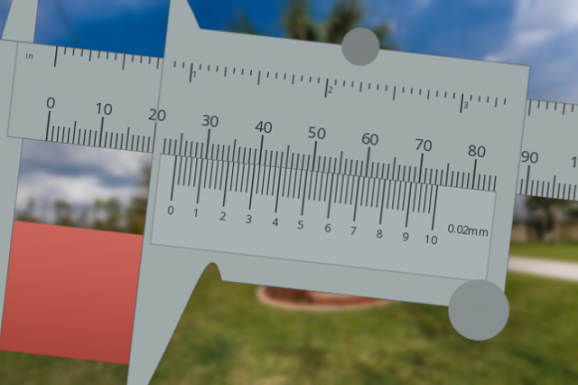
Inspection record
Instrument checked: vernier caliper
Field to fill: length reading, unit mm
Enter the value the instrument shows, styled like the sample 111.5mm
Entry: 24.4mm
